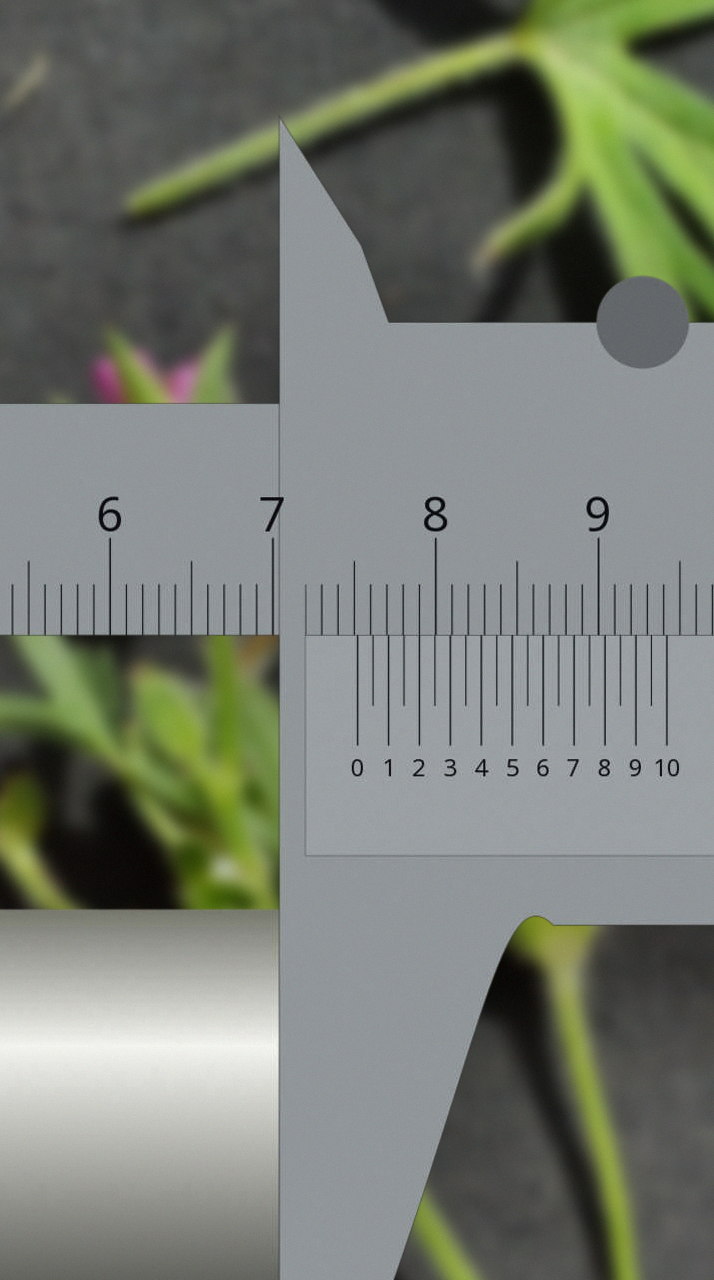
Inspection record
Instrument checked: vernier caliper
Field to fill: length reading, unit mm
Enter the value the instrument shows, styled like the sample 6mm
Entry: 75.2mm
